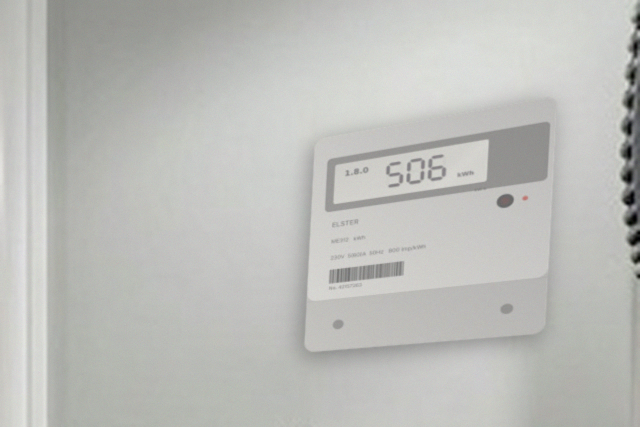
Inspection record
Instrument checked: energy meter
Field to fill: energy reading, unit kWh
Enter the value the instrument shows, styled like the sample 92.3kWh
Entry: 506kWh
